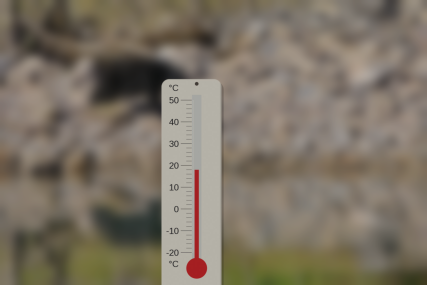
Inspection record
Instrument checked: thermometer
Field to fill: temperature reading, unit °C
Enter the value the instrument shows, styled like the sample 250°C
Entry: 18°C
